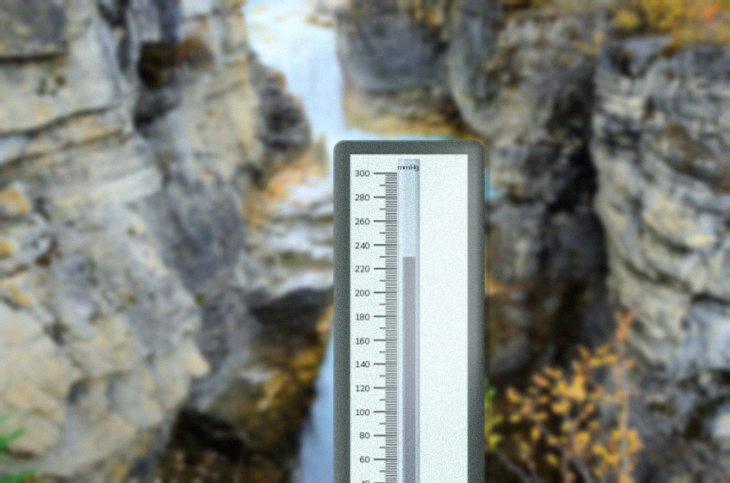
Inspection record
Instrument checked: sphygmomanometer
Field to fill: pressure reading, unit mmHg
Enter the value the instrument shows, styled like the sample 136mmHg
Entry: 230mmHg
